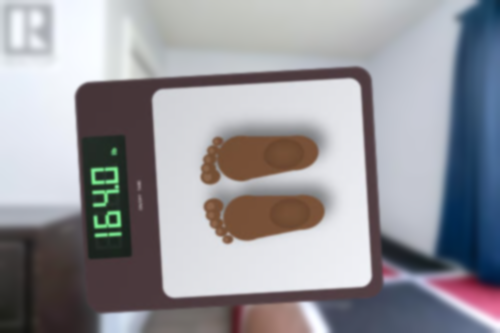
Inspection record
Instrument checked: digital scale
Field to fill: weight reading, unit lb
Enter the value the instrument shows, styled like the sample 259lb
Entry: 164.0lb
